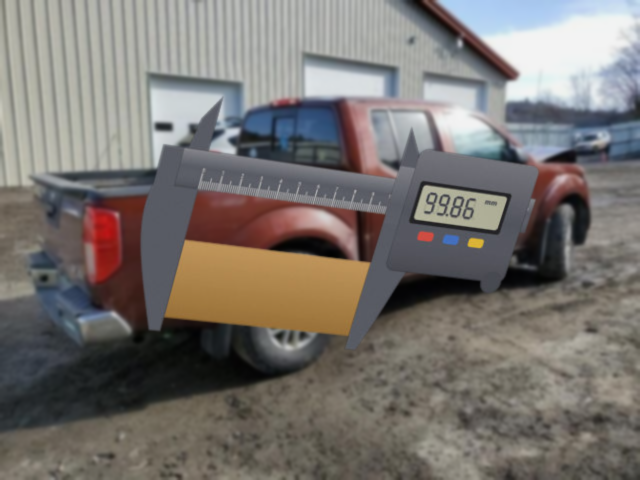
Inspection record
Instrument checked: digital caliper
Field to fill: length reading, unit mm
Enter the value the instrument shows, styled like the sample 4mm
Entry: 99.86mm
